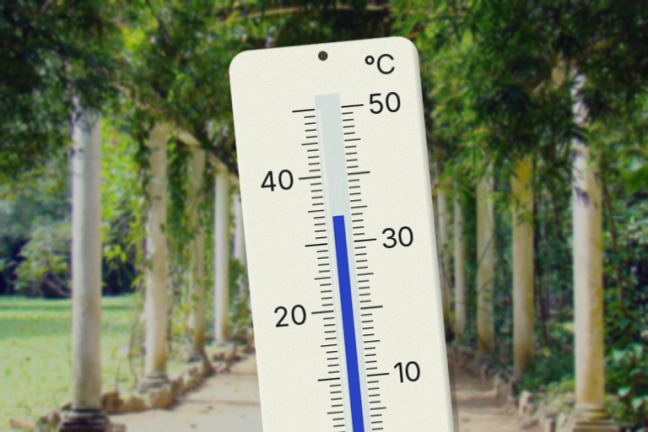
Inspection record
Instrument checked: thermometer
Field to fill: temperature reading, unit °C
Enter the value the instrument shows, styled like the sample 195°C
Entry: 34°C
